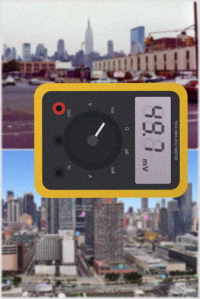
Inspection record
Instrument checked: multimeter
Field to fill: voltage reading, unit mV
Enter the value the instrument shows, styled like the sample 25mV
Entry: 49.7mV
